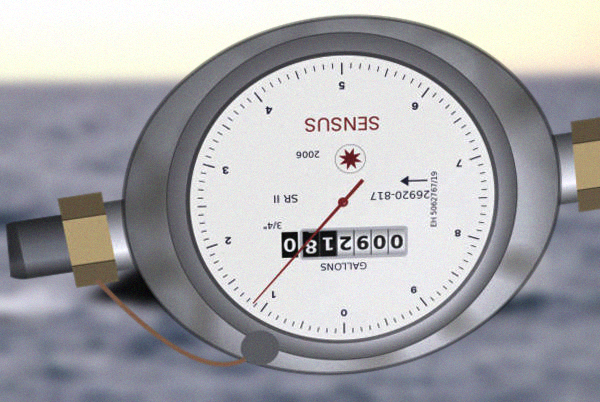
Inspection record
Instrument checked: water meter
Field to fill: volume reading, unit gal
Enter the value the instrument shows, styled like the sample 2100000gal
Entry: 92181.1gal
